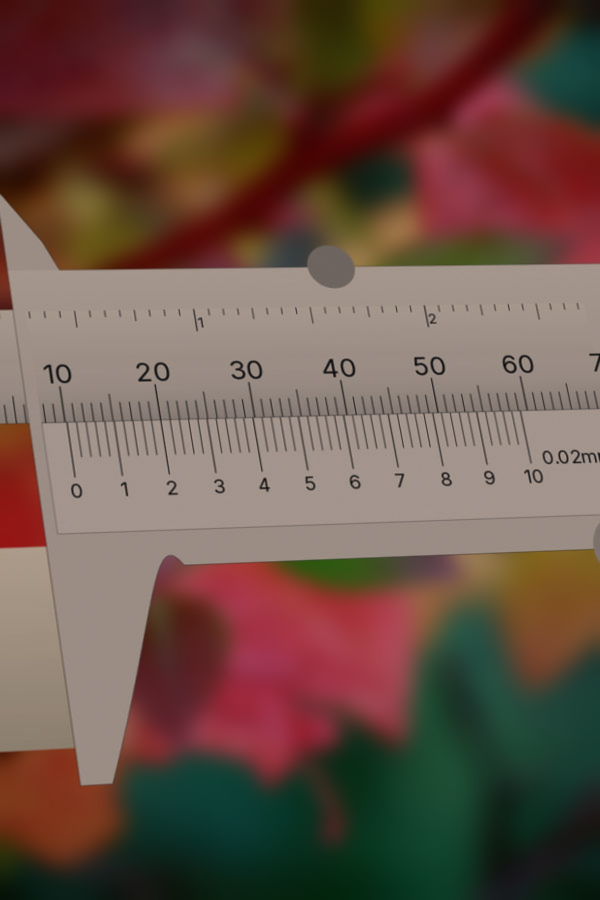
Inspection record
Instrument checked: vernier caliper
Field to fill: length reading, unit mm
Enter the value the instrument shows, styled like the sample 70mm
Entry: 10.2mm
